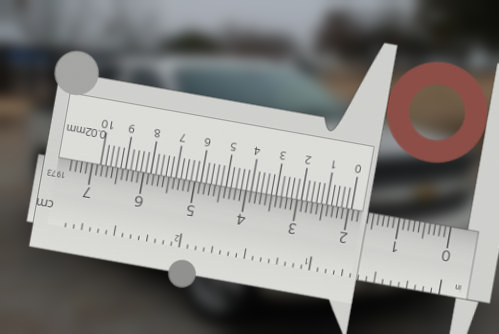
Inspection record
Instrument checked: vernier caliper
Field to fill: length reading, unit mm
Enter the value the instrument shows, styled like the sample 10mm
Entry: 19.4mm
